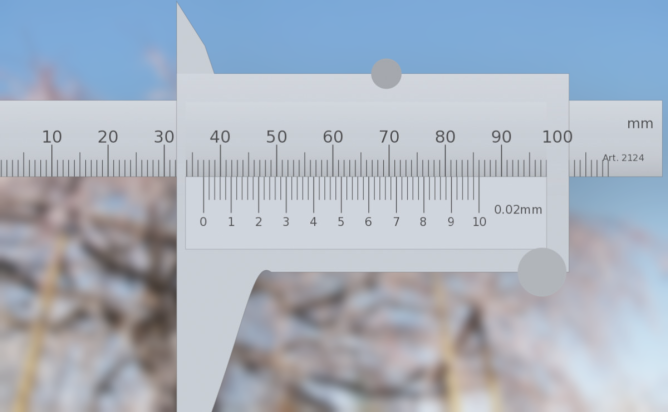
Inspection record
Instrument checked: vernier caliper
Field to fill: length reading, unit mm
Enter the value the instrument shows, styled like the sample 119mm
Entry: 37.0mm
